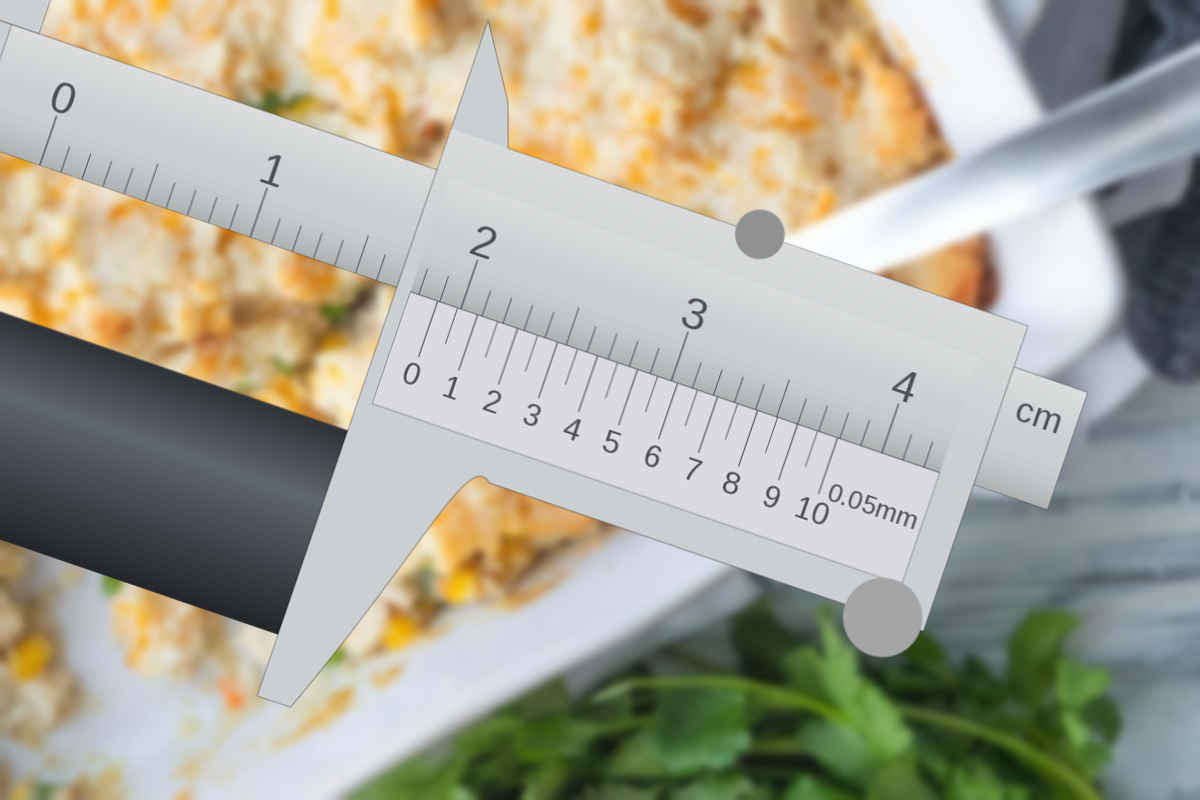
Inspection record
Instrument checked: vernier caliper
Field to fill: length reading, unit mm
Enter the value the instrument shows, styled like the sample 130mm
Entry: 18.9mm
